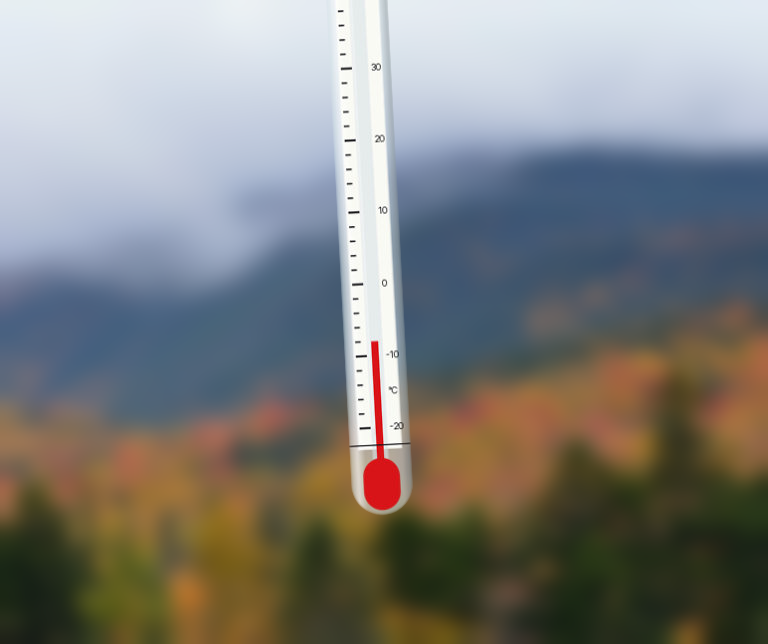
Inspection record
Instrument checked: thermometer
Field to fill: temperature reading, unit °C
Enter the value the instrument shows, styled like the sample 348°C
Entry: -8°C
